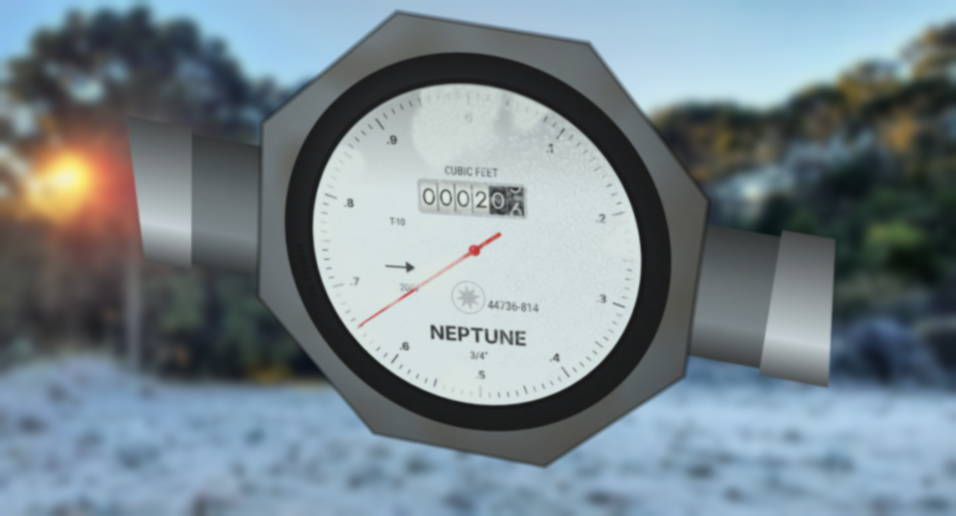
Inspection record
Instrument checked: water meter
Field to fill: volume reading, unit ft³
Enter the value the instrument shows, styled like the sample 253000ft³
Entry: 205.65ft³
